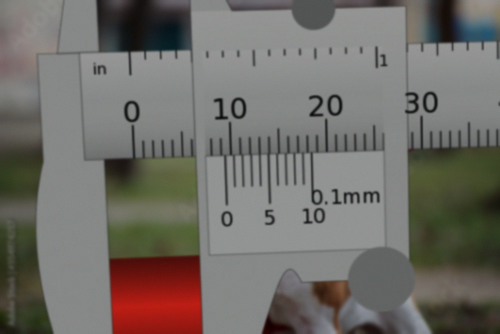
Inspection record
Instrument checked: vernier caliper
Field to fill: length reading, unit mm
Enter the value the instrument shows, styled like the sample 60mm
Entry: 9.4mm
